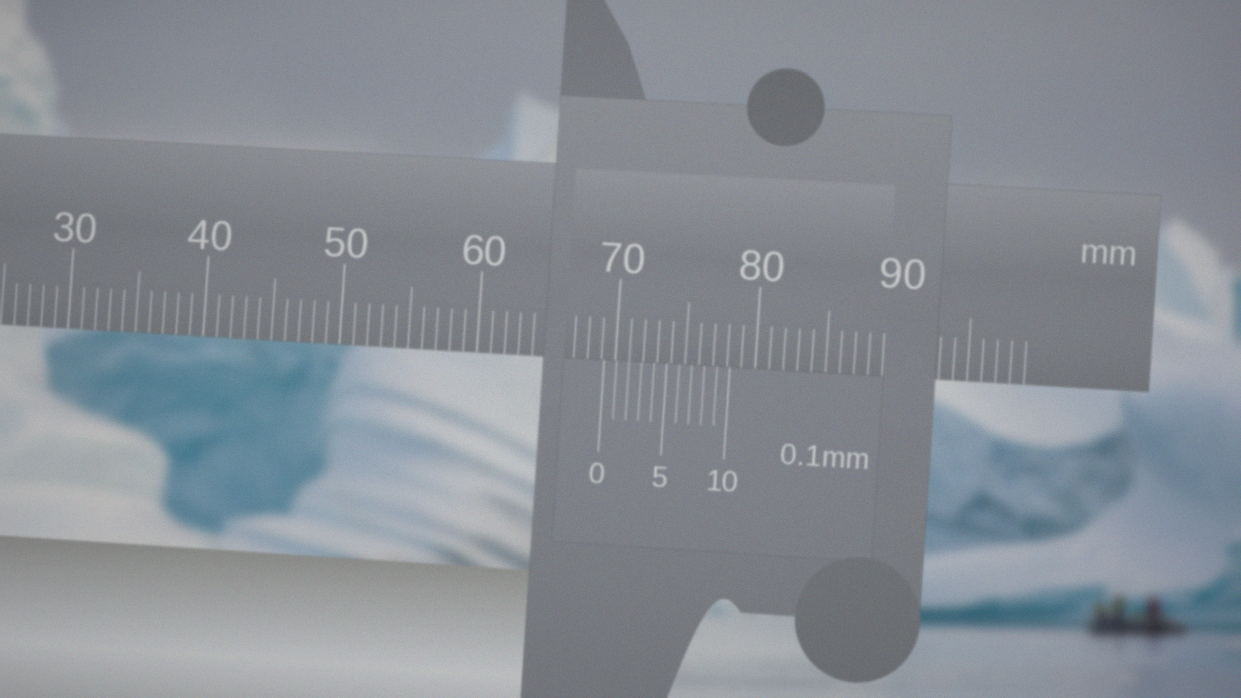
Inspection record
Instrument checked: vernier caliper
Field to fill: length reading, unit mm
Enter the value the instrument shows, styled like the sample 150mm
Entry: 69.2mm
